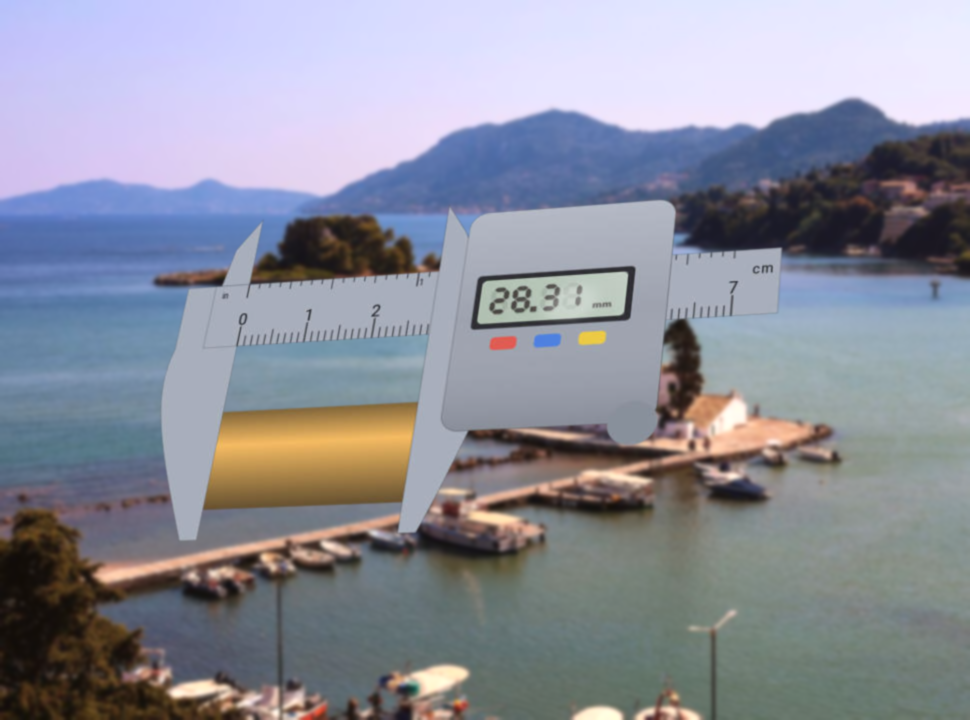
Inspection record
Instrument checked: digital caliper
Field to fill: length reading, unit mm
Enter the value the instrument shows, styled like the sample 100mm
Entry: 28.31mm
